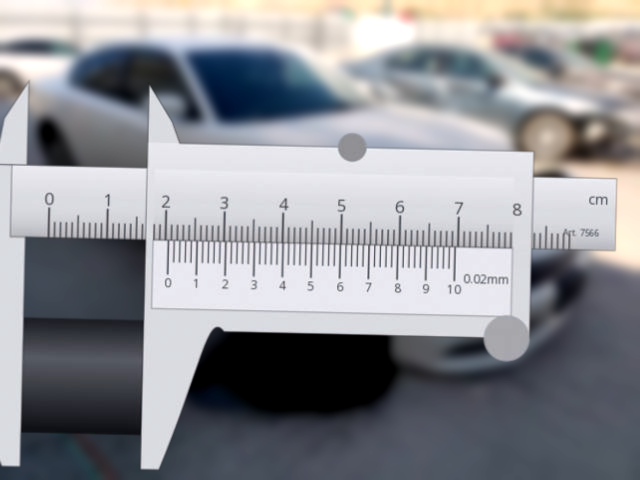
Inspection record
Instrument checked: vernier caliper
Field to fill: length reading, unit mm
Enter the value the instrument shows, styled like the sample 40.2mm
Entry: 20.5mm
